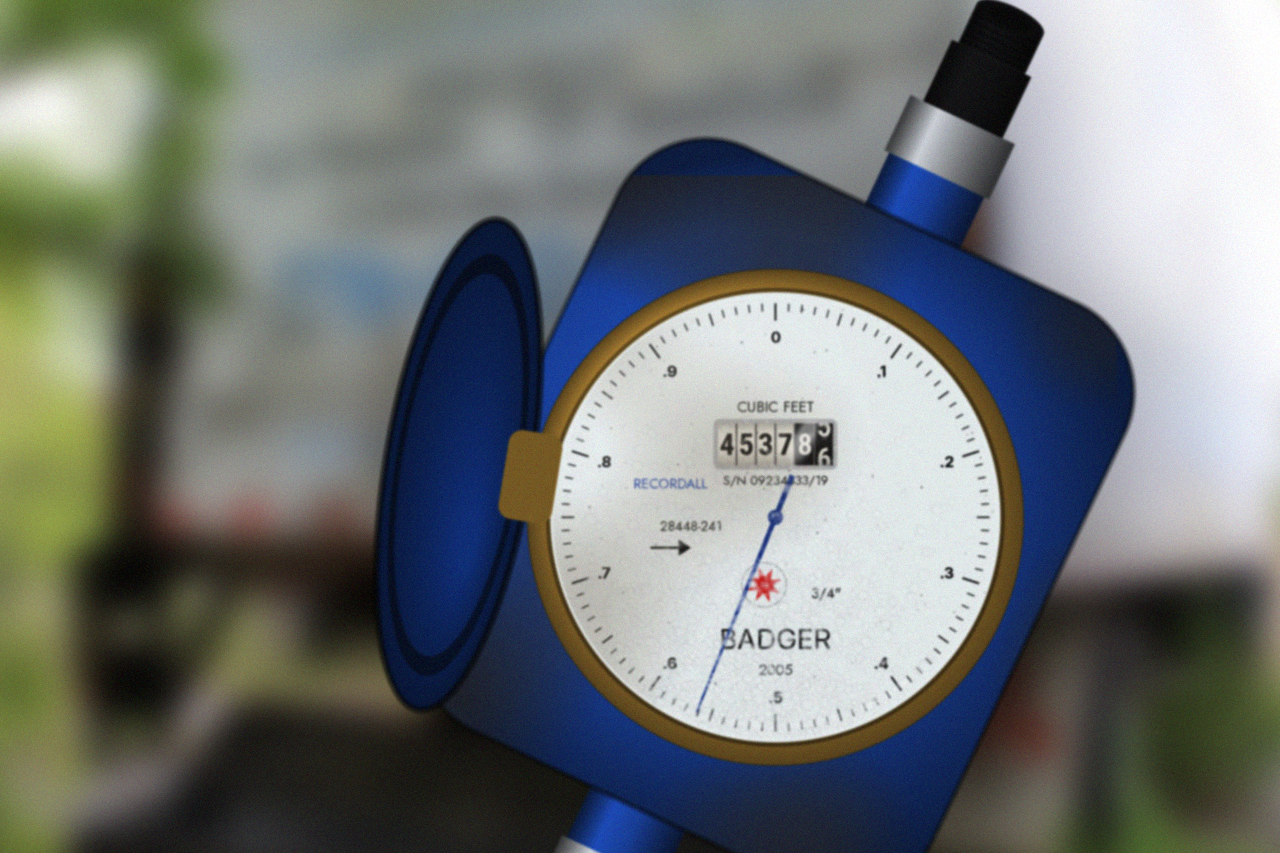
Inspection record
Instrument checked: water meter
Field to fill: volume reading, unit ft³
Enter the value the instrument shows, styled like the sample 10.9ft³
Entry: 453785.56ft³
